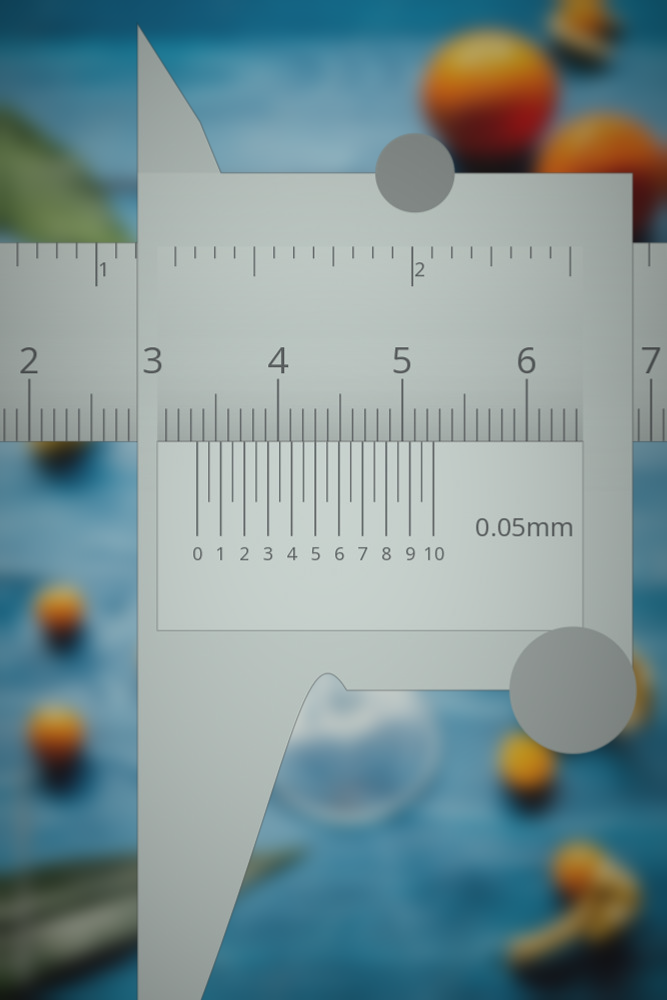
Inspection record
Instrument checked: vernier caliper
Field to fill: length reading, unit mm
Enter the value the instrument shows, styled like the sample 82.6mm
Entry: 33.5mm
